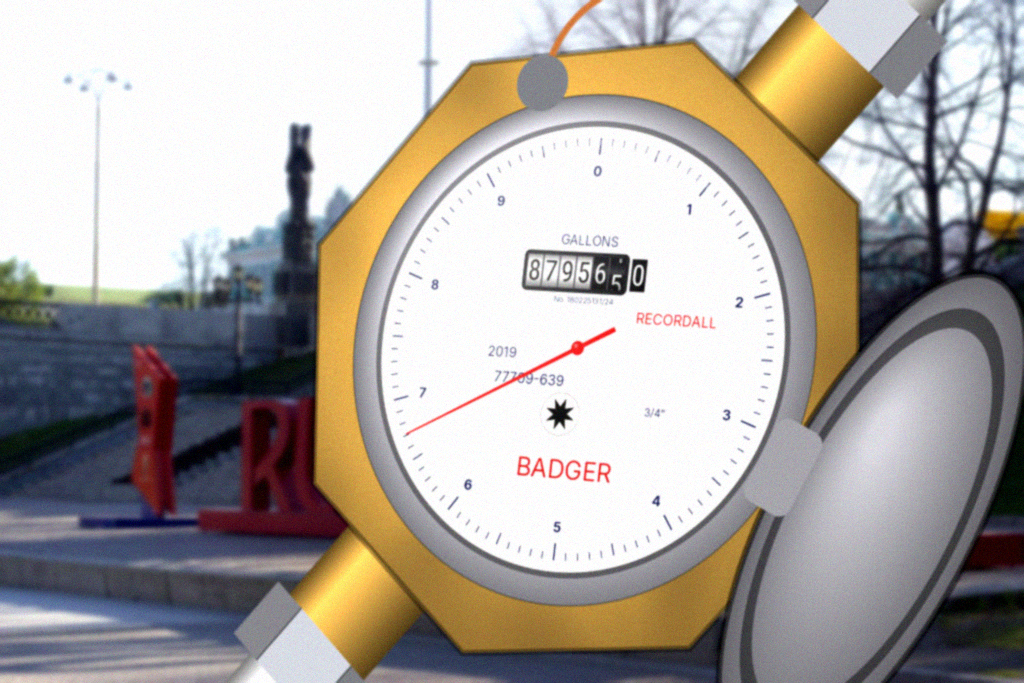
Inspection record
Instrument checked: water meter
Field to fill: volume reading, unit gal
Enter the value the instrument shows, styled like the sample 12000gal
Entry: 8795646.7gal
